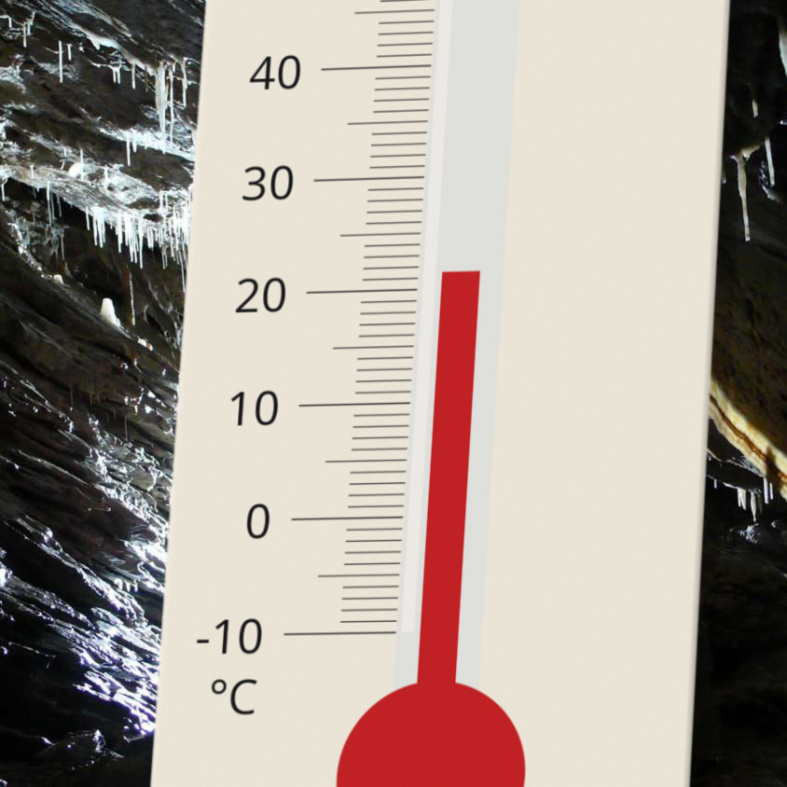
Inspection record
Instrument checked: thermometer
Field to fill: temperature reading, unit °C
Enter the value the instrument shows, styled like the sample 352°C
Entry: 21.5°C
